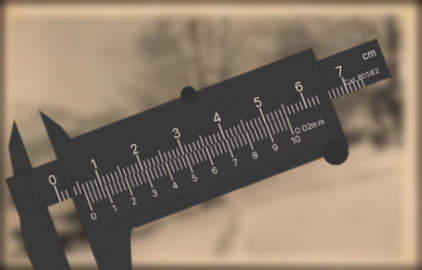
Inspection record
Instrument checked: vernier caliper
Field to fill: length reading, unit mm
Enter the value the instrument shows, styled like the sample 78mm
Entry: 6.0mm
